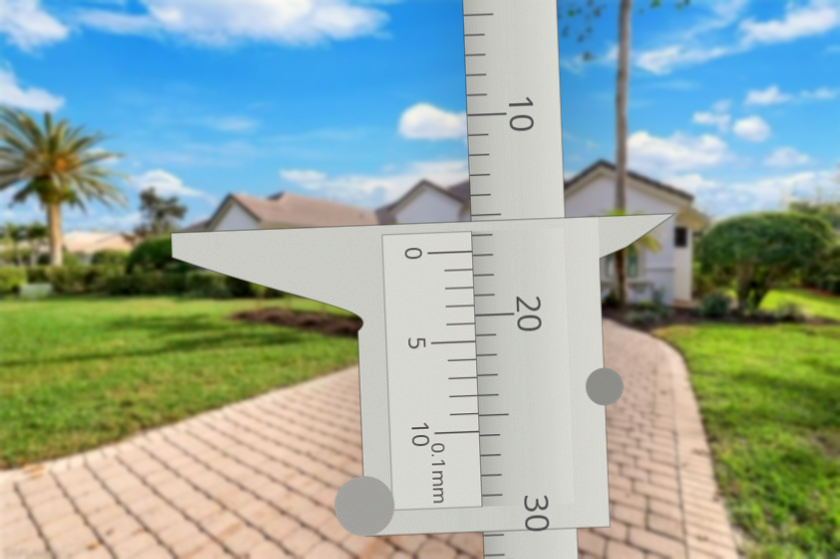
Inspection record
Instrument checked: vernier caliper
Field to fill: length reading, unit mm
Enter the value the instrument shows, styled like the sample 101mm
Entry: 16.8mm
